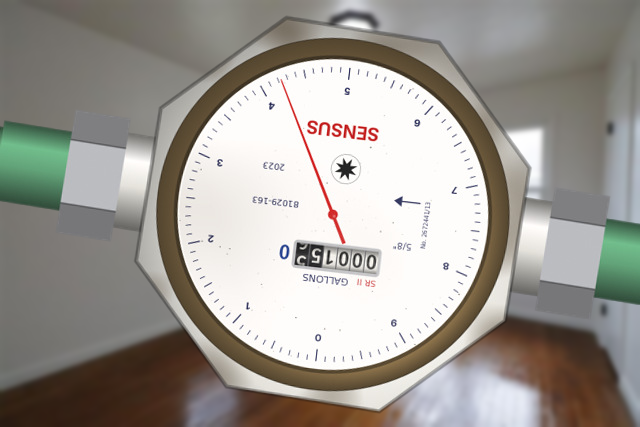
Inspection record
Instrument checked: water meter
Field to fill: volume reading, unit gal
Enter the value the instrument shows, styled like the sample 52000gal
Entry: 1554.2gal
